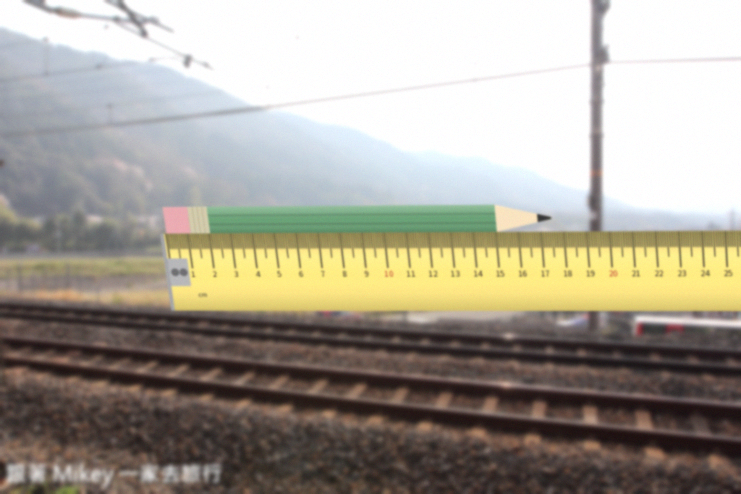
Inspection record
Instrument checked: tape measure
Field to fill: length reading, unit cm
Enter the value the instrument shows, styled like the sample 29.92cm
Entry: 17.5cm
